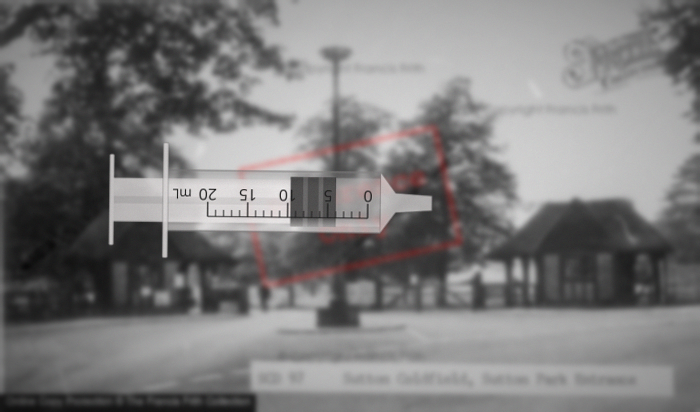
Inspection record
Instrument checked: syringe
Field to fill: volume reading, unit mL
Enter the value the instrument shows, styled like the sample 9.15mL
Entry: 4mL
